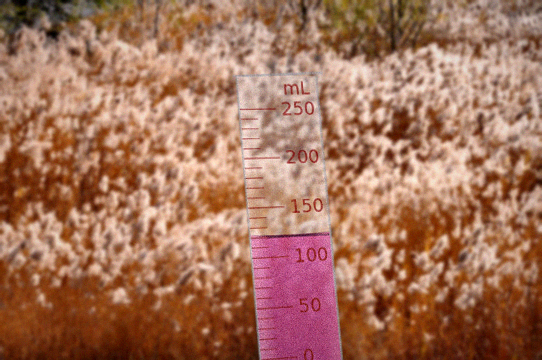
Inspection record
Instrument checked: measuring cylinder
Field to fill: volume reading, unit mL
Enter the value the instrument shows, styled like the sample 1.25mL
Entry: 120mL
